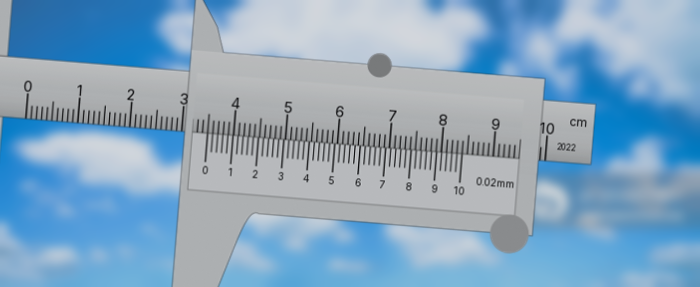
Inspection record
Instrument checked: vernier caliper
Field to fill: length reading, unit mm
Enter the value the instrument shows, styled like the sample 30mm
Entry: 35.0mm
